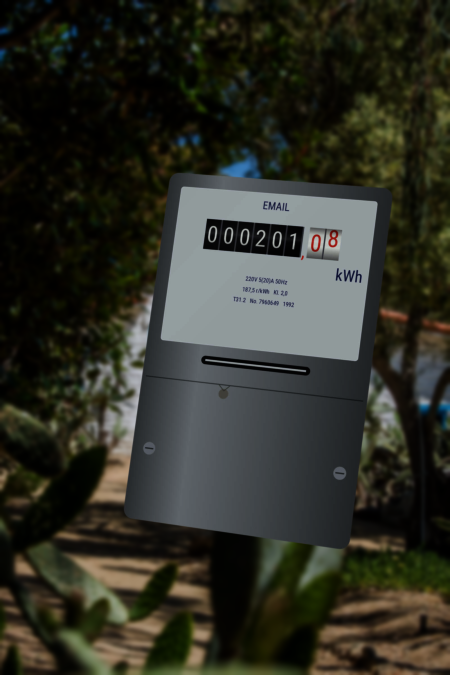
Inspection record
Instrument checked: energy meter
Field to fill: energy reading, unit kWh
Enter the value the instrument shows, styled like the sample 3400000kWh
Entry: 201.08kWh
